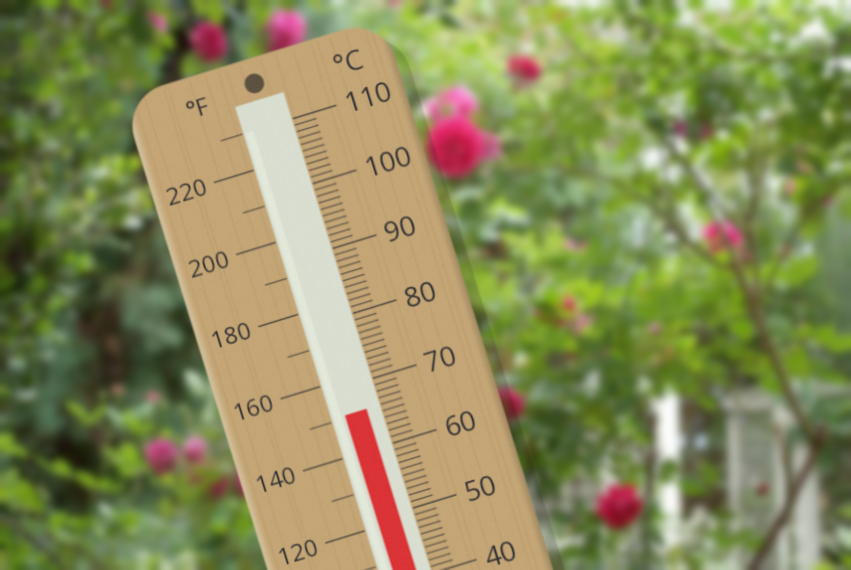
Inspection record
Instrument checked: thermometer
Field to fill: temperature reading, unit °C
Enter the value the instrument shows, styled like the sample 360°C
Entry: 66°C
